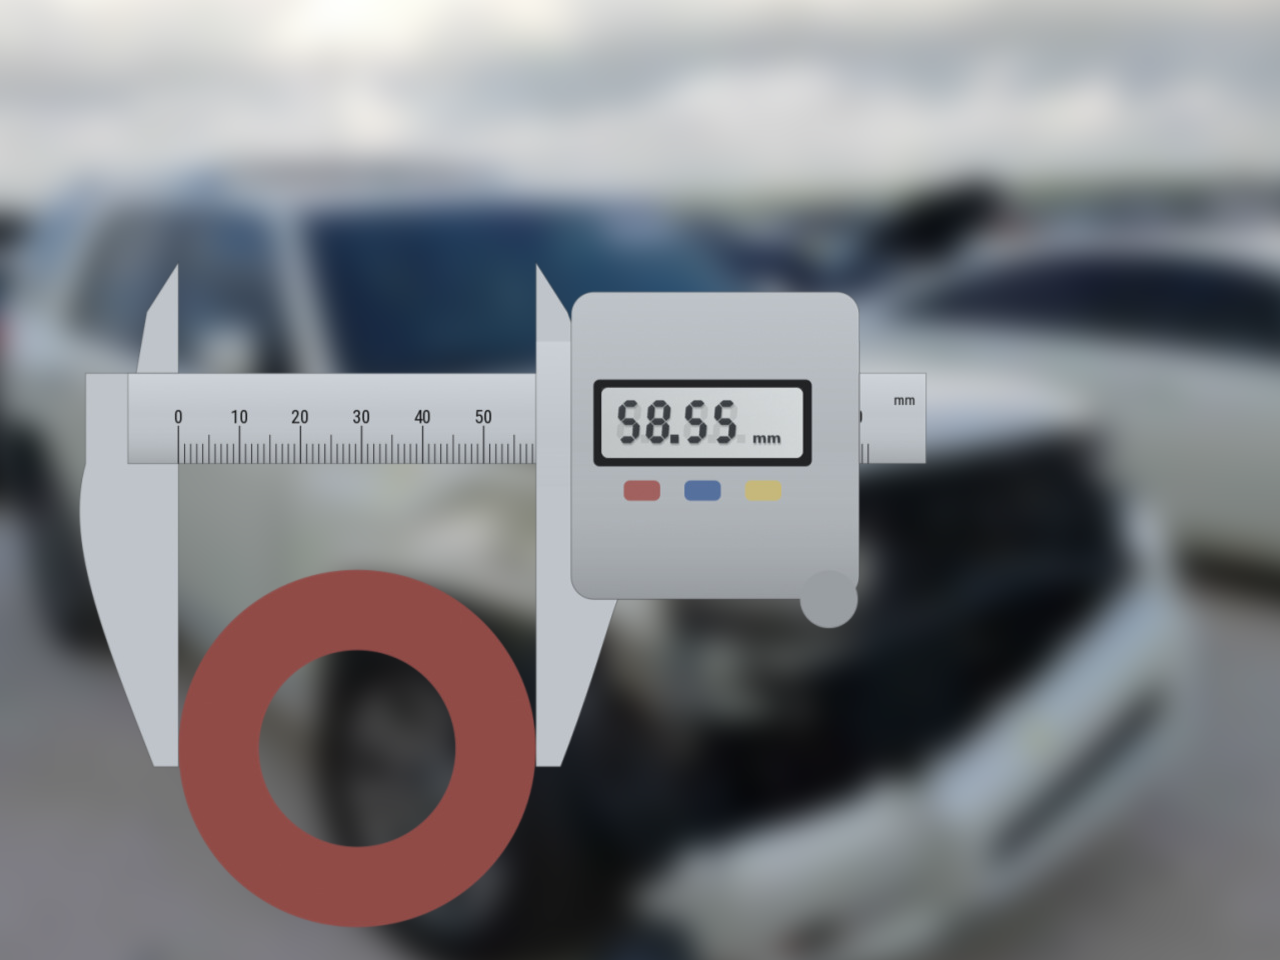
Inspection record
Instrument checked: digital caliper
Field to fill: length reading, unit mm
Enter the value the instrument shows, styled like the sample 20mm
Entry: 58.55mm
